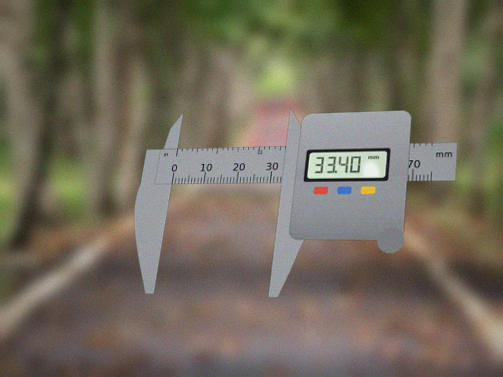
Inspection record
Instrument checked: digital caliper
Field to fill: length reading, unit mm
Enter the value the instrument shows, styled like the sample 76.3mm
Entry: 33.40mm
